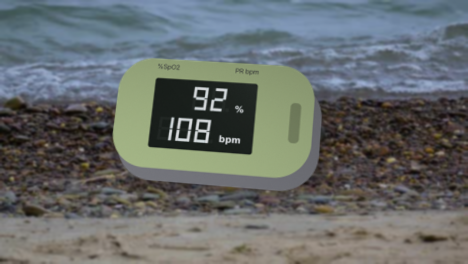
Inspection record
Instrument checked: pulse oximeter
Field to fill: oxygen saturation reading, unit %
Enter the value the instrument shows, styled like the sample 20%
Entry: 92%
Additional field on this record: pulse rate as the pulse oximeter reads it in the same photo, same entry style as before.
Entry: 108bpm
